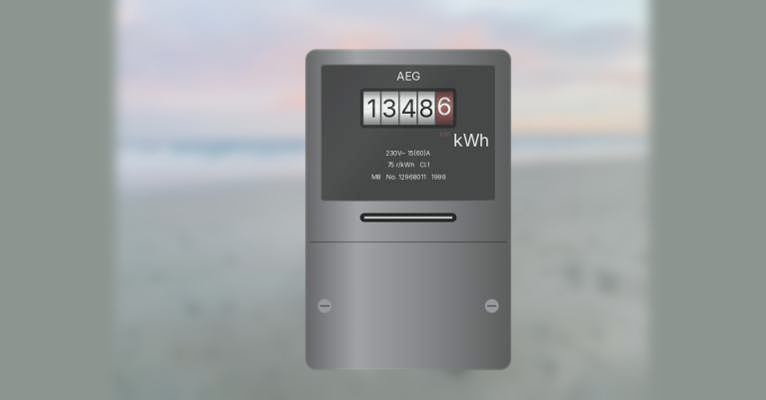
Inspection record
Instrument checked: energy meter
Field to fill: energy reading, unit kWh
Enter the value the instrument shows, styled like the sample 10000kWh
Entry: 1348.6kWh
